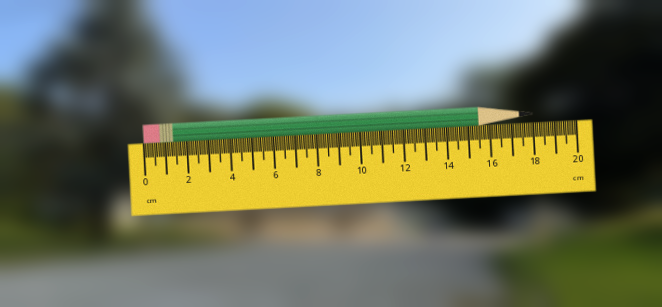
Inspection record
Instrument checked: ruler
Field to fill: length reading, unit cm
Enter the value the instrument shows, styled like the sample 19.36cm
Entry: 18cm
